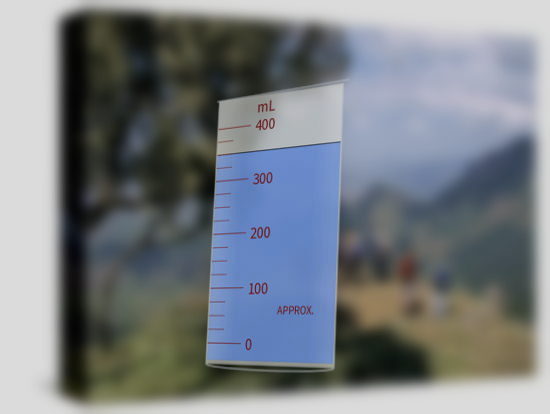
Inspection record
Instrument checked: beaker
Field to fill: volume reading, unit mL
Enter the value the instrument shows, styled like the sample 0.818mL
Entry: 350mL
